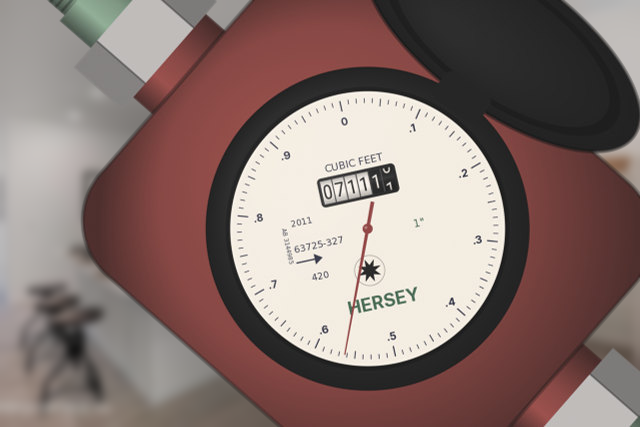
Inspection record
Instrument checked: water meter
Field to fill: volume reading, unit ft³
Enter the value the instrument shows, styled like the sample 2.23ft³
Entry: 71110.56ft³
